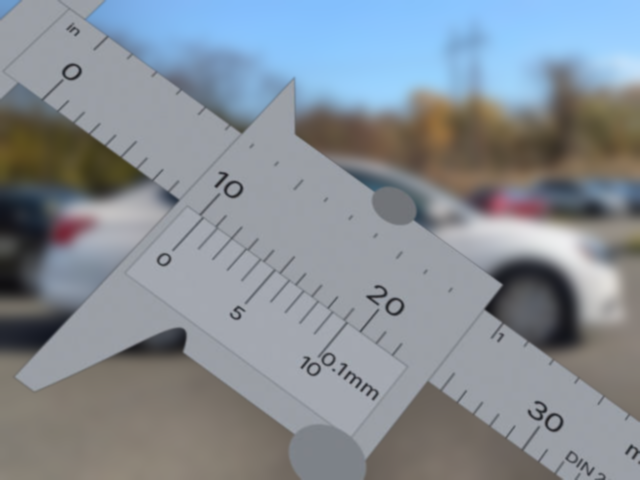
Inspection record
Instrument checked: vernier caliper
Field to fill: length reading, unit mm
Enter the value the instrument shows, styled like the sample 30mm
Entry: 10.2mm
